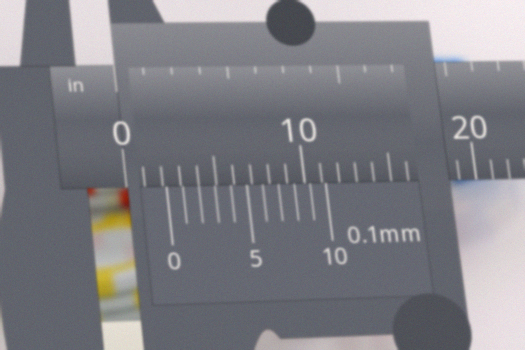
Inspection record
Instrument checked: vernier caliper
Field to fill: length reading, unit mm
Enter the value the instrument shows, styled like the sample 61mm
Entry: 2.2mm
